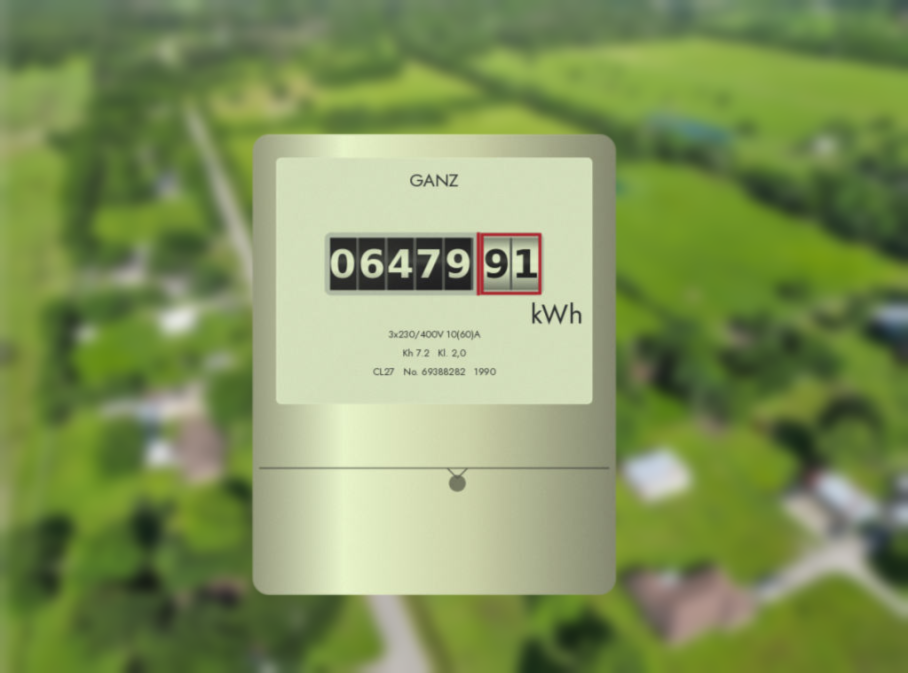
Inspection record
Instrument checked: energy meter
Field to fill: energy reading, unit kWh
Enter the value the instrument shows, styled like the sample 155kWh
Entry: 6479.91kWh
